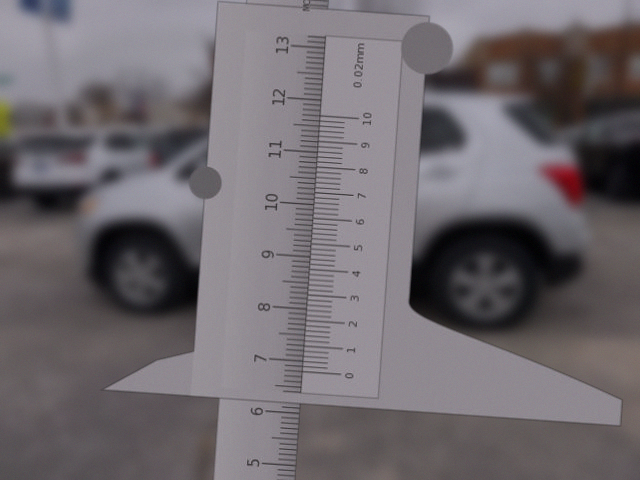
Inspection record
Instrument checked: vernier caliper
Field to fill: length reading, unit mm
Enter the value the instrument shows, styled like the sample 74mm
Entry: 68.0mm
